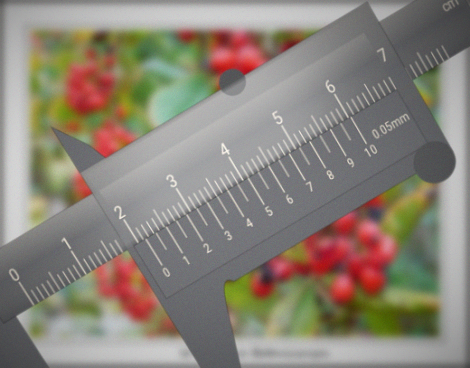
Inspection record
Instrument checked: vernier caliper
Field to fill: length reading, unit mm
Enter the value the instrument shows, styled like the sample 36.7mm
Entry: 21.4mm
